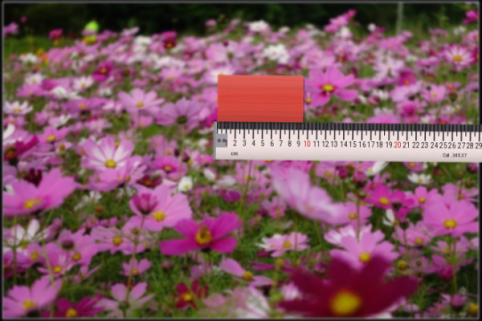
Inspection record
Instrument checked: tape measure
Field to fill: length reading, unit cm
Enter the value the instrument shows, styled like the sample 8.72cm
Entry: 9.5cm
